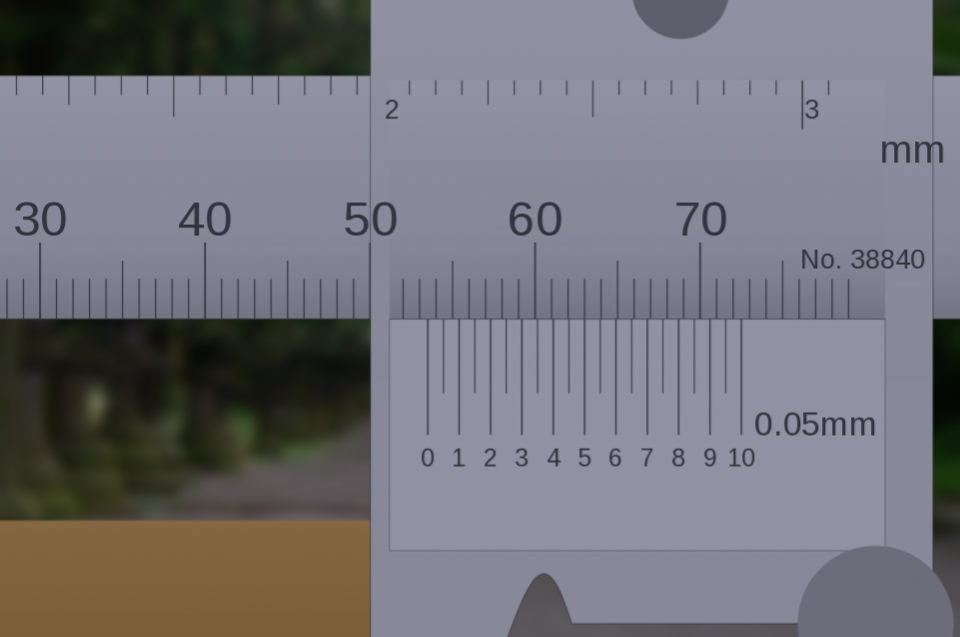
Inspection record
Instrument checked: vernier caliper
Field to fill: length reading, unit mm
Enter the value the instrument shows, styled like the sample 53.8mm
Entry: 53.5mm
